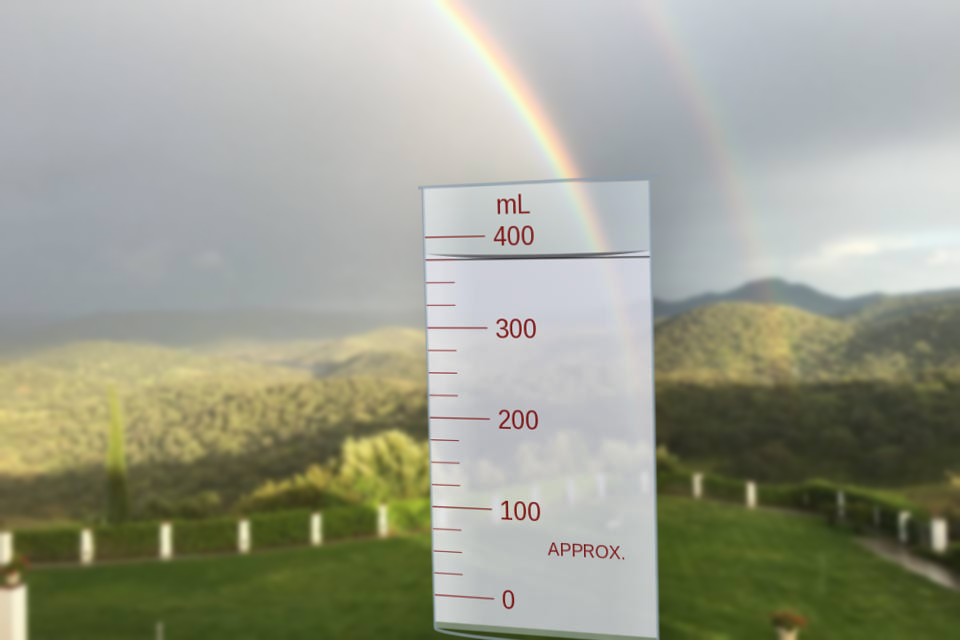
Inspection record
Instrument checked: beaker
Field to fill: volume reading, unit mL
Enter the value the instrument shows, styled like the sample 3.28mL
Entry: 375mL
